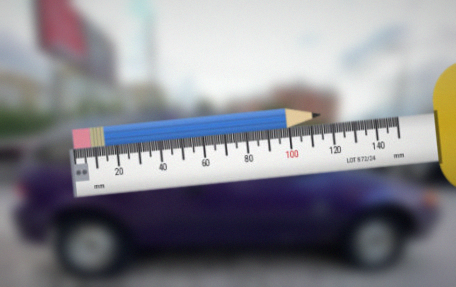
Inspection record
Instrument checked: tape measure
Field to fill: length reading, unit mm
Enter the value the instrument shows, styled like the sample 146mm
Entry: 115mm
